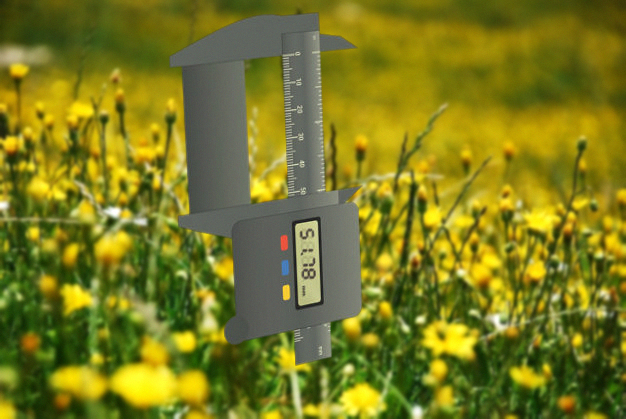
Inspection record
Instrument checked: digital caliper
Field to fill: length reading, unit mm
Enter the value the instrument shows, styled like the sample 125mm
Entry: 51.78mm
